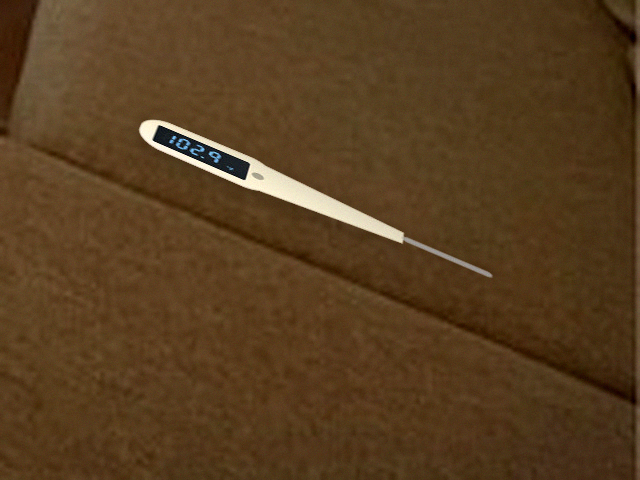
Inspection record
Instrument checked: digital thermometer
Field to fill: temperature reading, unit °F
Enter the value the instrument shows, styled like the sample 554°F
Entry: 102.9°F
